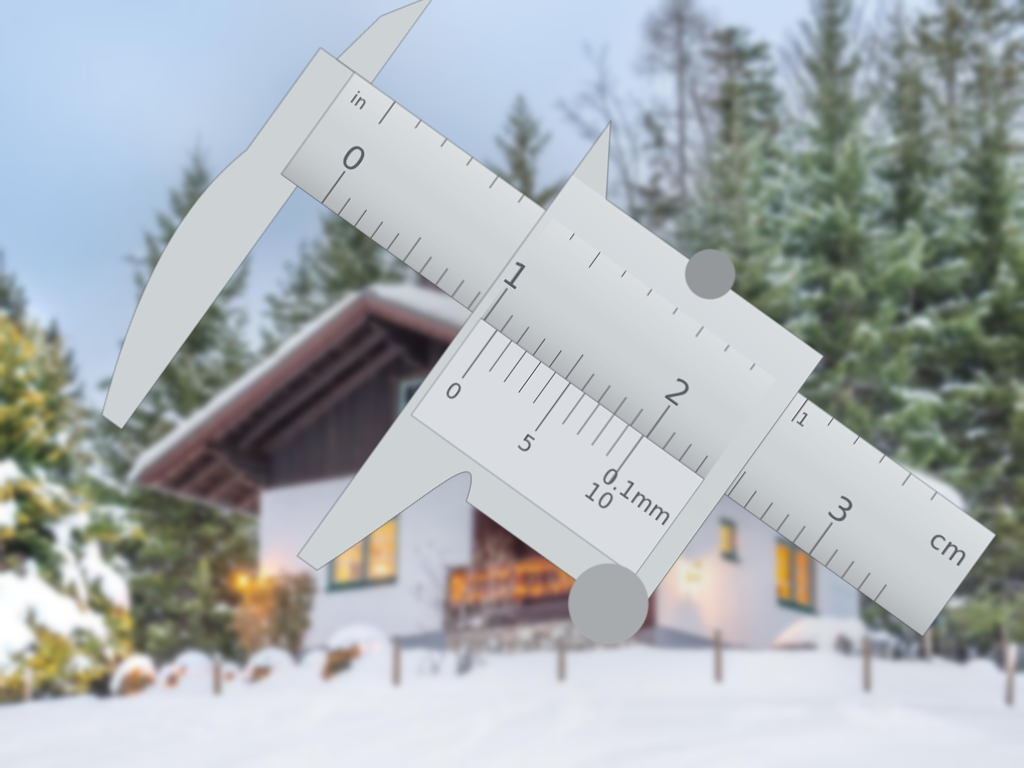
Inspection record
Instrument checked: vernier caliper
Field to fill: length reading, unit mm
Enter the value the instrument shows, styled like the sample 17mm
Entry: 10.8mm
